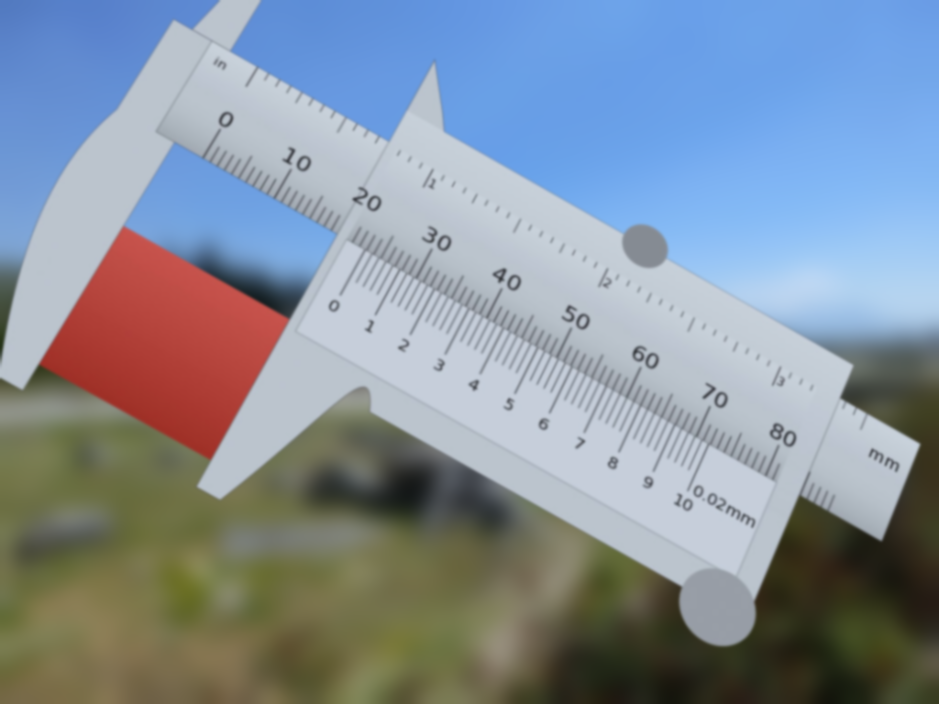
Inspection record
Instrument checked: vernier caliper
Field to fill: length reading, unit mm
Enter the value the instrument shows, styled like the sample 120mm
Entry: 22.8mm
